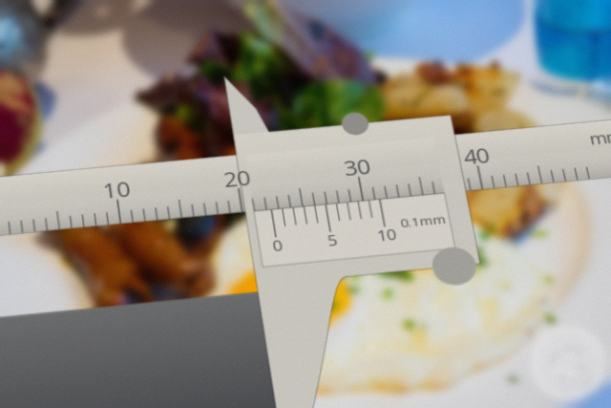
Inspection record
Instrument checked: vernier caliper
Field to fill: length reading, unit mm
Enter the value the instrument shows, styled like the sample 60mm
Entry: 22.4mm
